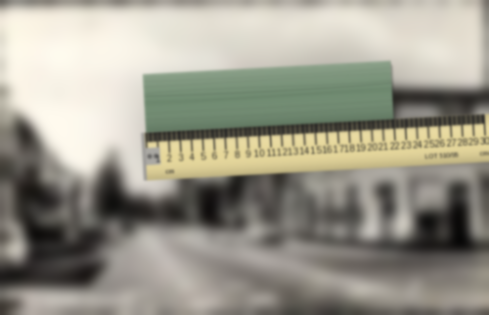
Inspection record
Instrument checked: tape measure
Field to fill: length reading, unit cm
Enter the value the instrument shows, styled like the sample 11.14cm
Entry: 22cm
